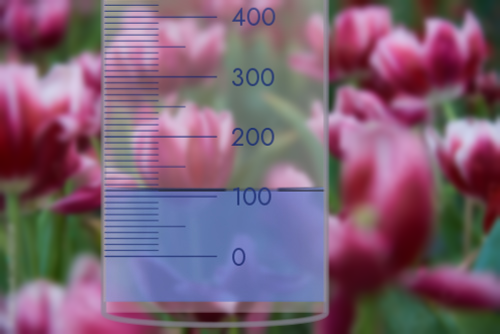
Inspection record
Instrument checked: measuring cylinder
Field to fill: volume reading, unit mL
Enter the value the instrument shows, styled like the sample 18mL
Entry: 110mL
